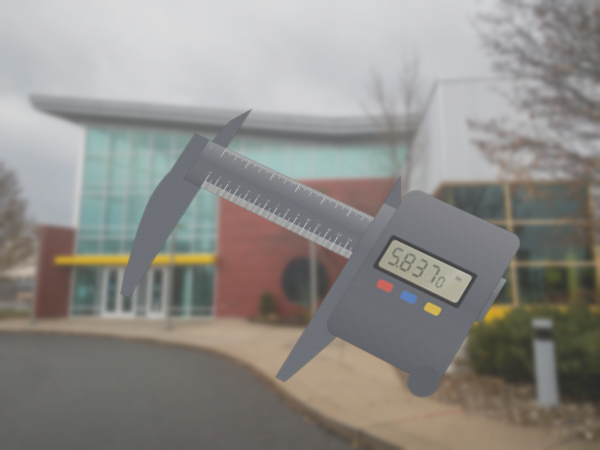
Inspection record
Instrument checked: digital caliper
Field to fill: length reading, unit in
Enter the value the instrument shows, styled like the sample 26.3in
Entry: 5.8370in
